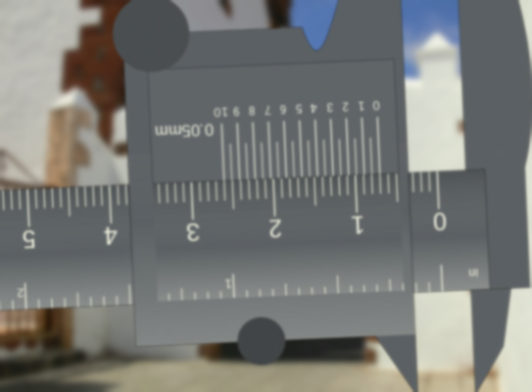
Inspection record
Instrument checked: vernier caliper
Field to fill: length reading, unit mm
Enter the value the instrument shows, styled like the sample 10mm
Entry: 7.0mm
